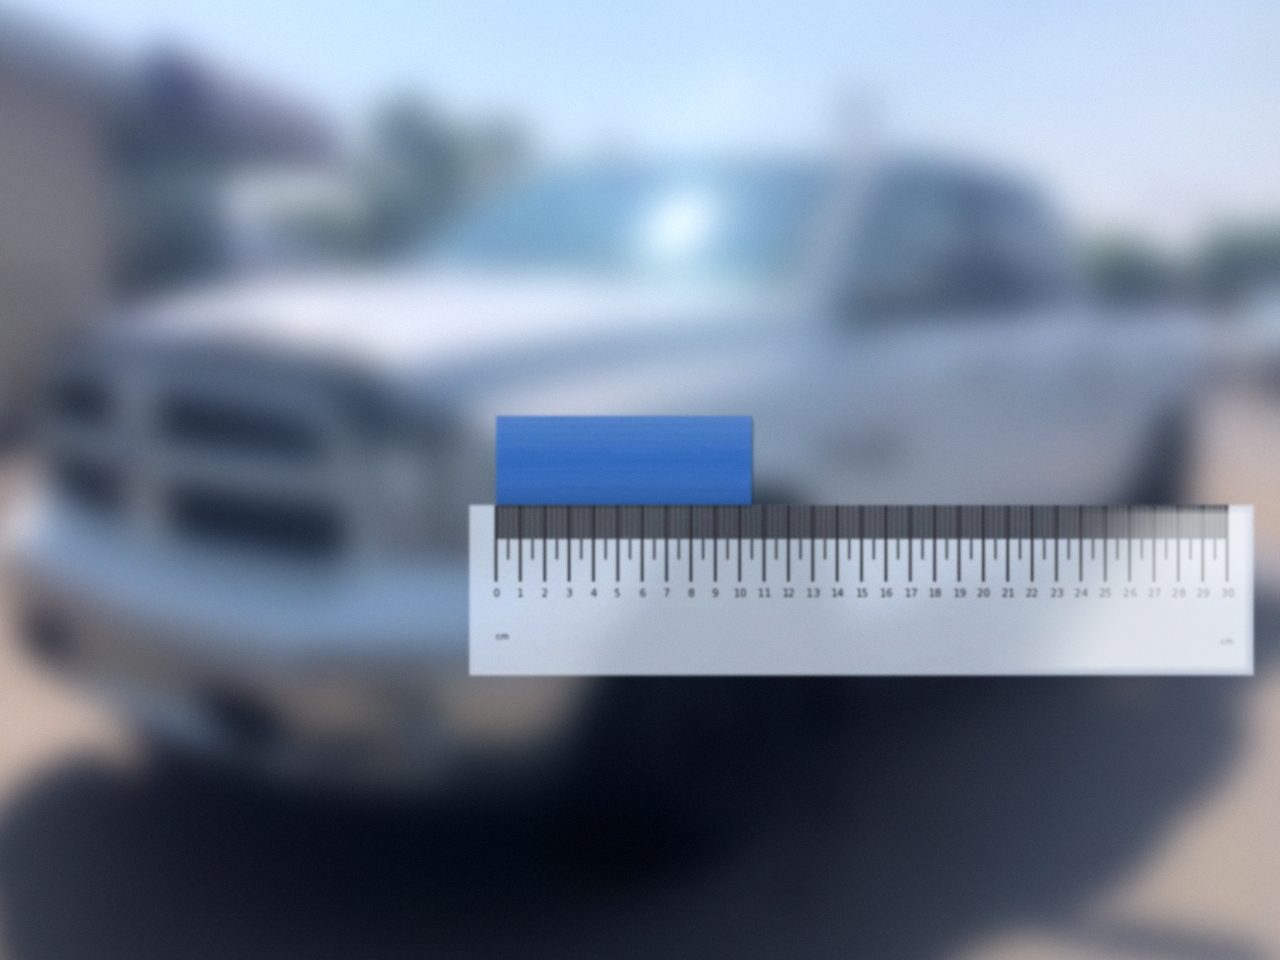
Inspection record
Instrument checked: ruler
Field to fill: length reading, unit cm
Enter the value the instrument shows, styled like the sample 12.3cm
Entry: 10.5cm
